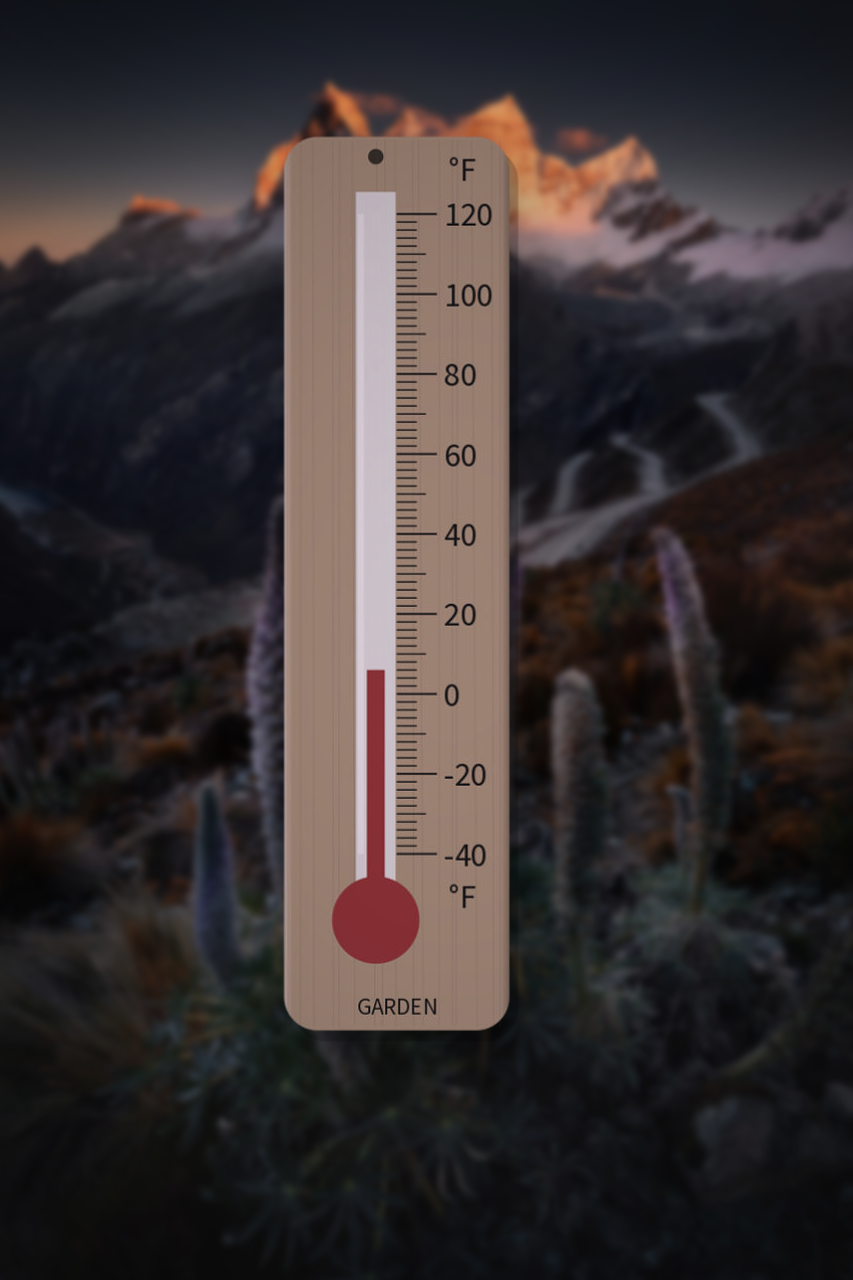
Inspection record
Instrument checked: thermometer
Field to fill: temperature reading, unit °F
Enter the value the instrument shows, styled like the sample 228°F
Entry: 6°F
